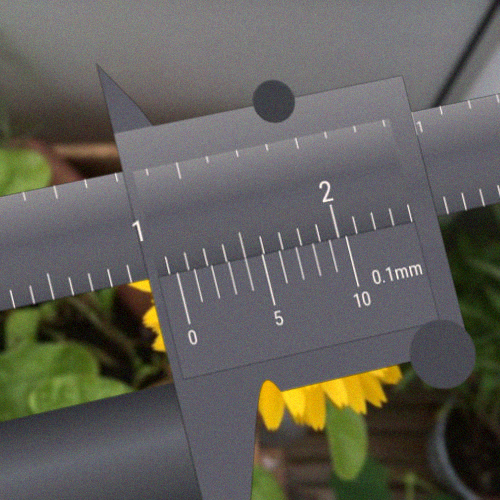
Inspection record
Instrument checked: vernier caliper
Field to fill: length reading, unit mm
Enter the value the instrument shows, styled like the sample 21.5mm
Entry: 11.4mm
